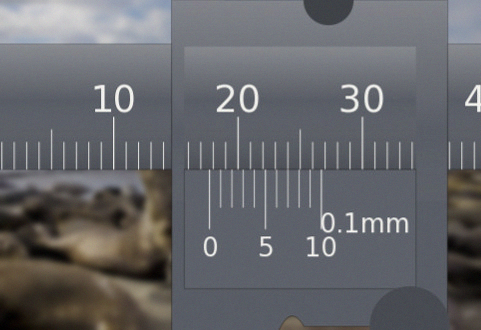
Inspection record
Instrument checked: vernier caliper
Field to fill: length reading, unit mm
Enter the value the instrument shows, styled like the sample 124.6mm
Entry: 17.7mm
